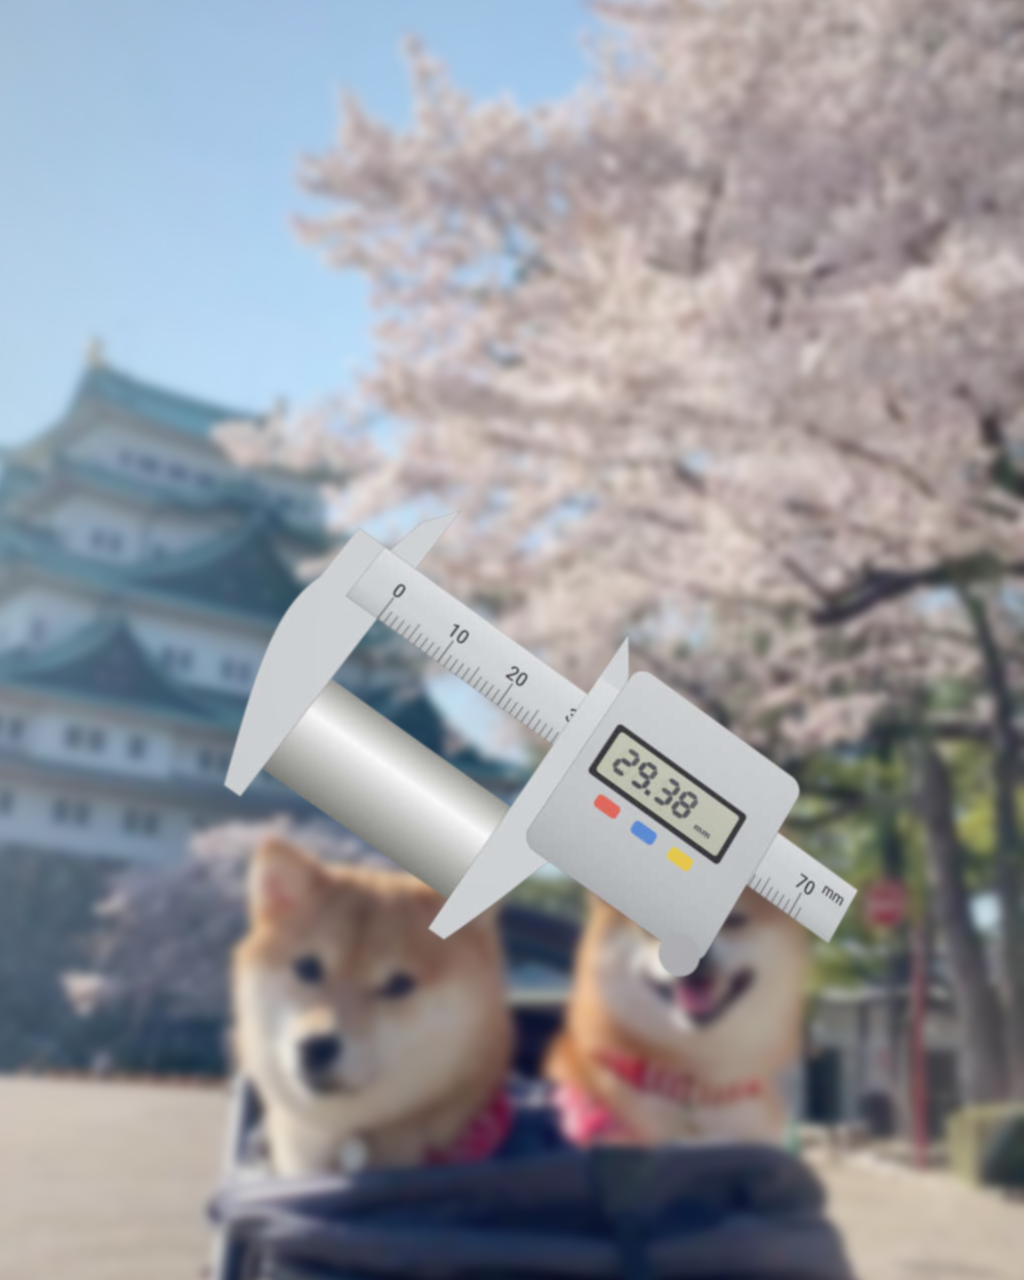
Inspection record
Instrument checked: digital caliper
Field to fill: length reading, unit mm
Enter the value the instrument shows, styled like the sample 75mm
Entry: 29.38mm
